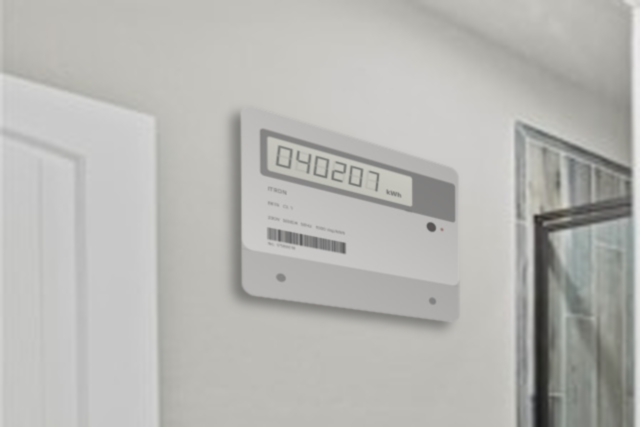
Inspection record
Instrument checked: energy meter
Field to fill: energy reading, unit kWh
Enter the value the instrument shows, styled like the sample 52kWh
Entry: 40207kWh
